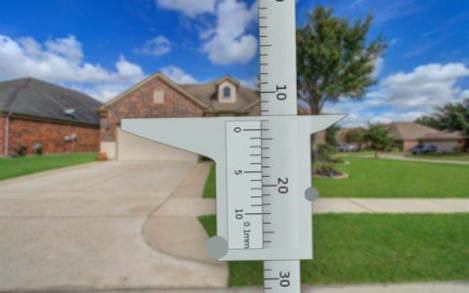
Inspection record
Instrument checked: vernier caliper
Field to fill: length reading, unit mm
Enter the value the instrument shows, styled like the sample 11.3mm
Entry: 14.0mm
